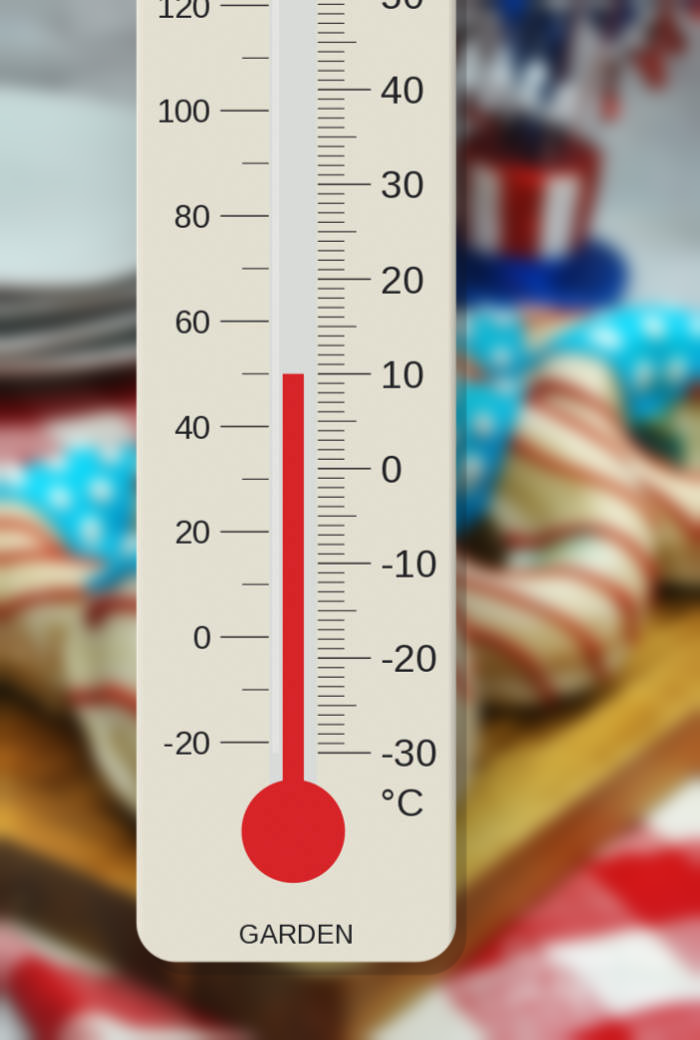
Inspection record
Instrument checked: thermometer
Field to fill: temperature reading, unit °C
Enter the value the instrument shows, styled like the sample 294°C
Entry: 10°C
